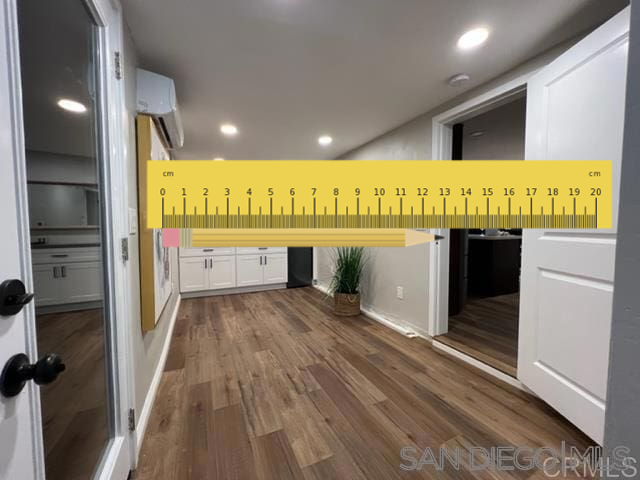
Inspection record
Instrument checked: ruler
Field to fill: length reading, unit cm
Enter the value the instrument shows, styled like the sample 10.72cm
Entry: 13cm
